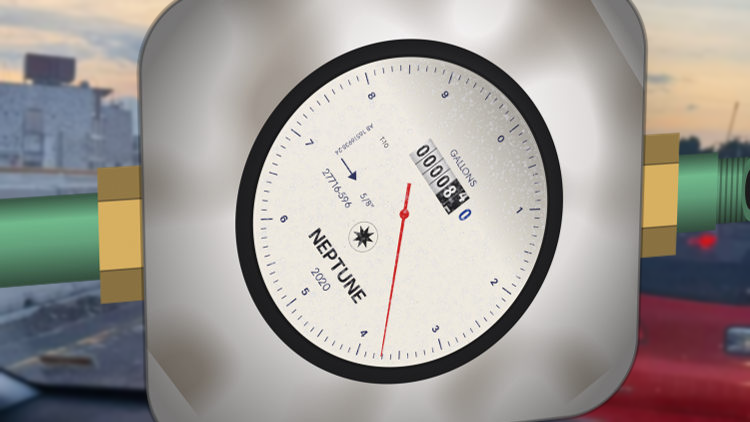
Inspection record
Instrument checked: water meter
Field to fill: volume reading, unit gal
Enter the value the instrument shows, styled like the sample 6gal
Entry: 843.7gal
